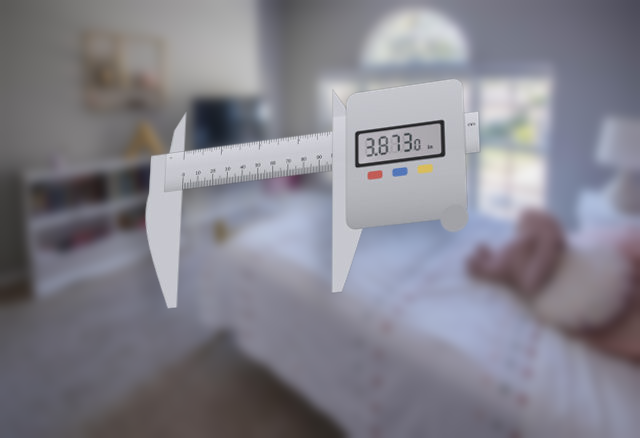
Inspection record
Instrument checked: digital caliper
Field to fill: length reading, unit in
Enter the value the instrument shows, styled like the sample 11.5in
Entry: 3.8730in
